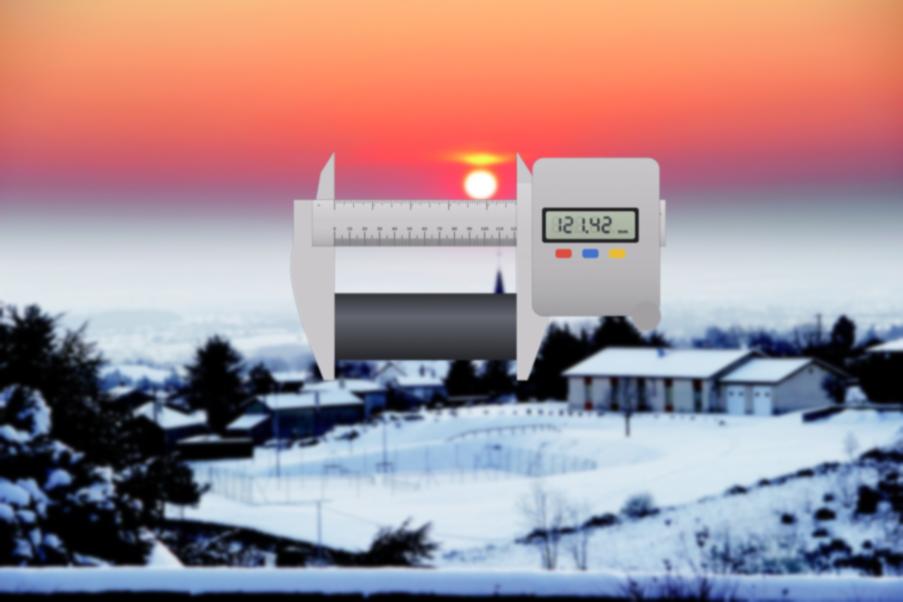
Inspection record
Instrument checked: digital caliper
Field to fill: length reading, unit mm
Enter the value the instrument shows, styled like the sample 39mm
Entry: 121.42mm
